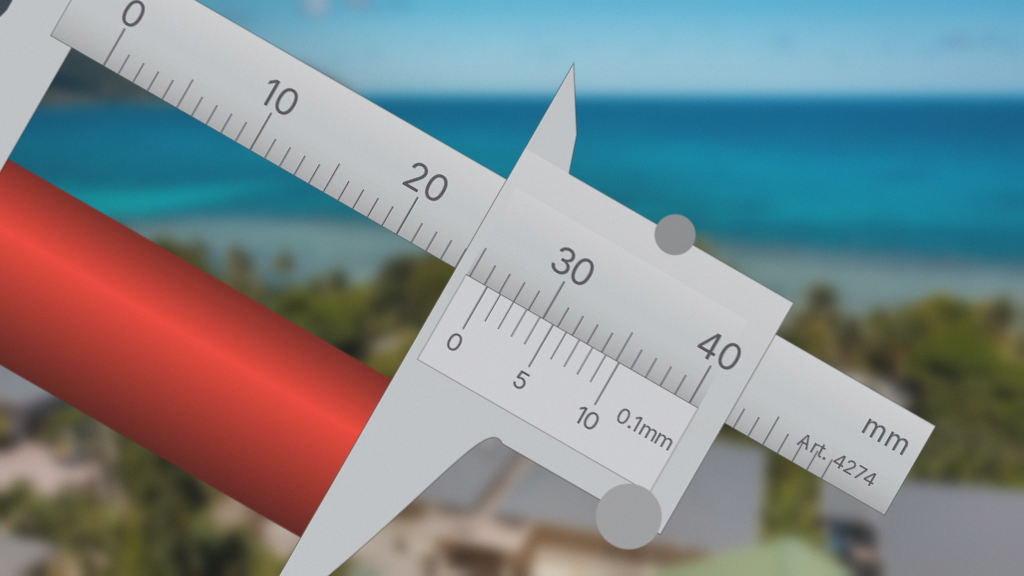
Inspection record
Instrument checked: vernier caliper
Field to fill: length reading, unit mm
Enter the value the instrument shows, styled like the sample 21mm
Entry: 26.2mm
